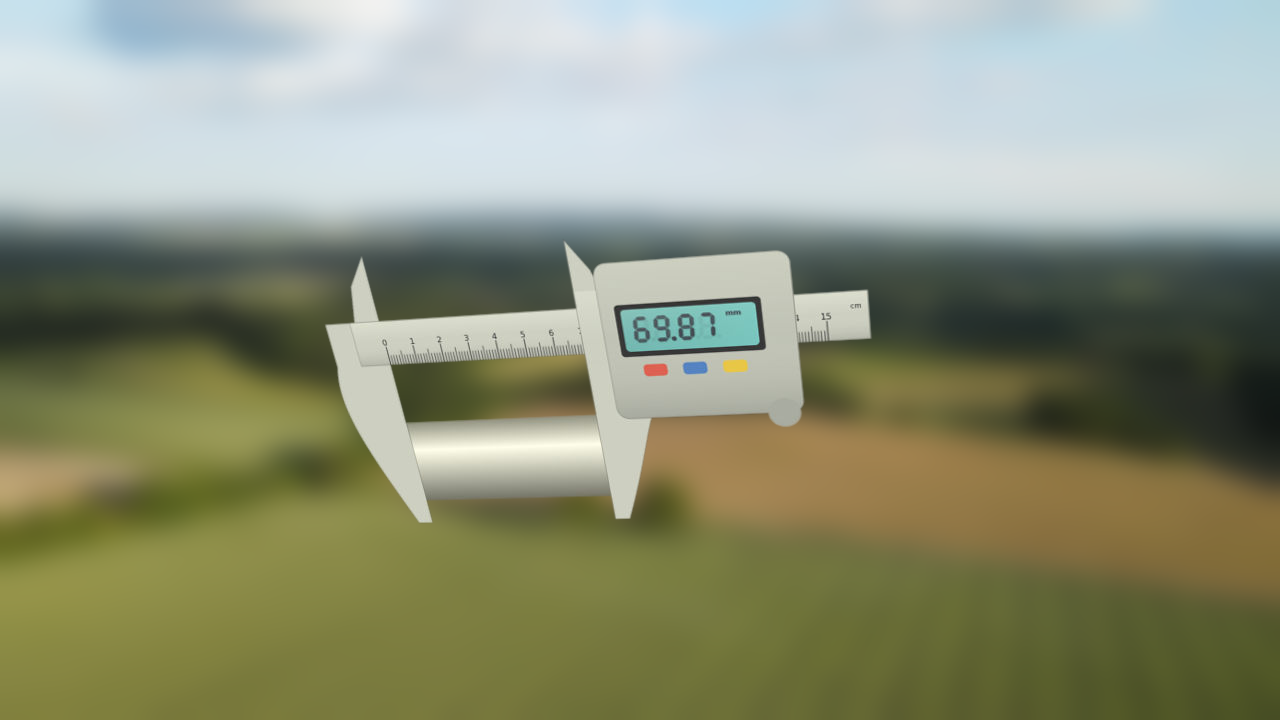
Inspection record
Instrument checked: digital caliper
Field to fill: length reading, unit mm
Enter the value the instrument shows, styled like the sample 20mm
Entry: 69.87mm
